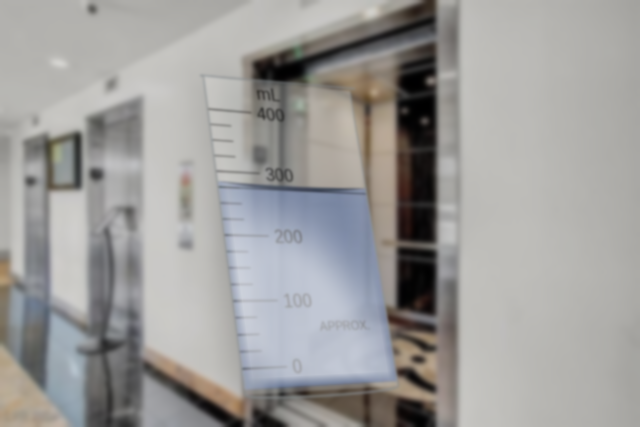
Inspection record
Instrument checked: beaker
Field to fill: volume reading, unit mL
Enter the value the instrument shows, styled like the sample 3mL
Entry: 275mL
